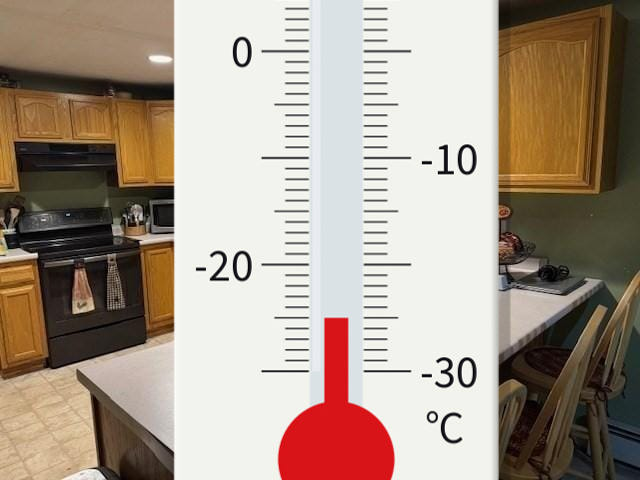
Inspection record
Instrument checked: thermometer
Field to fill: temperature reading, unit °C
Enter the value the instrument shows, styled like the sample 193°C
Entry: -25°C
